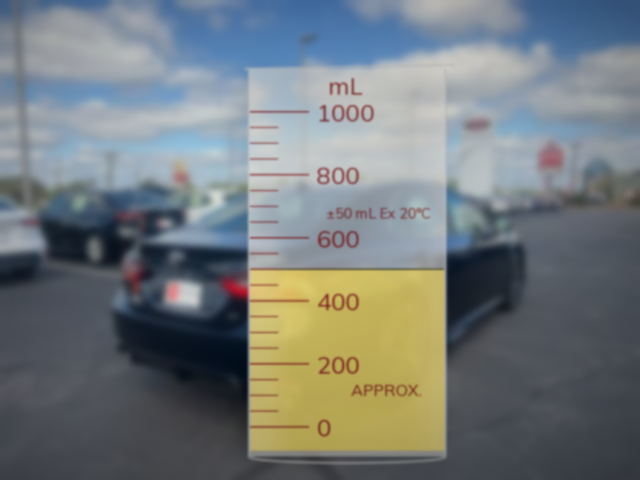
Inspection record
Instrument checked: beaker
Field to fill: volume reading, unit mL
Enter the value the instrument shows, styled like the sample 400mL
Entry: 500mL
